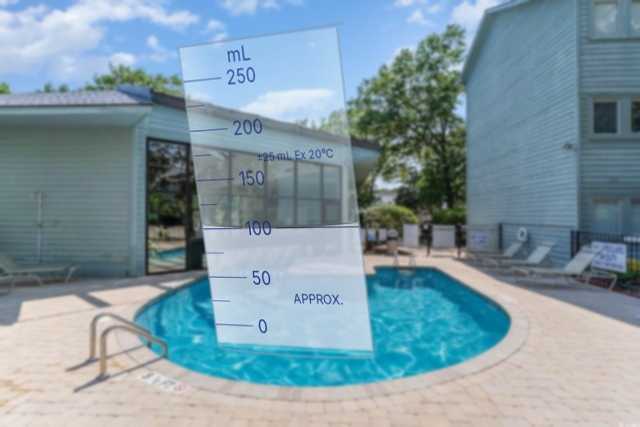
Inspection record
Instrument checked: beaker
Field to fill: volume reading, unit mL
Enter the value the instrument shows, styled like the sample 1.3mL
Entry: 100mL
